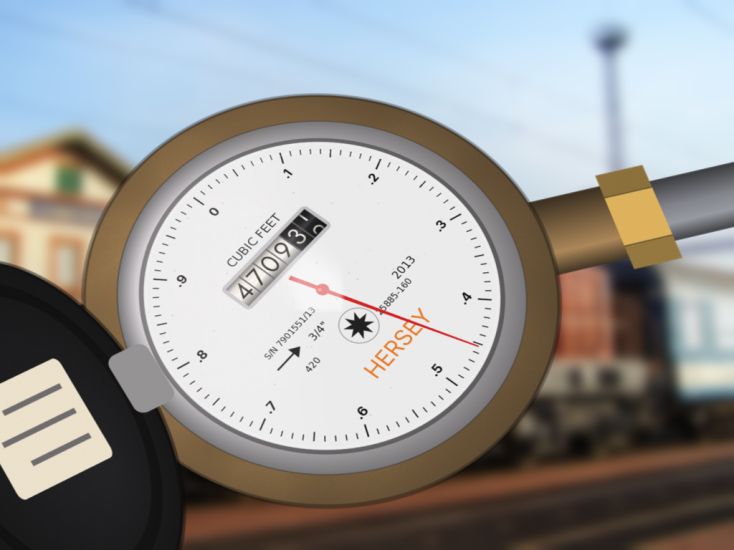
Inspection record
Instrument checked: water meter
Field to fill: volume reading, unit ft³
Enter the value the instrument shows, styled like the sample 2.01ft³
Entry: 470931.45ft³
